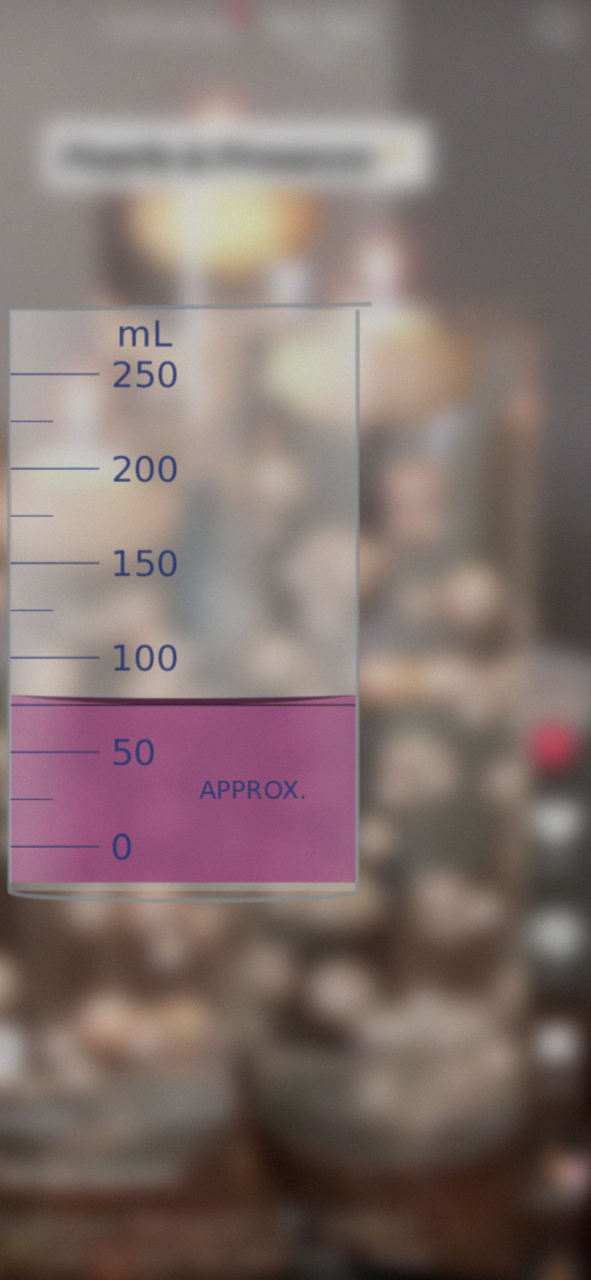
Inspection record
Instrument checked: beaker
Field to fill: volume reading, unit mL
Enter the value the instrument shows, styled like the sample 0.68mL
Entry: 75mL
